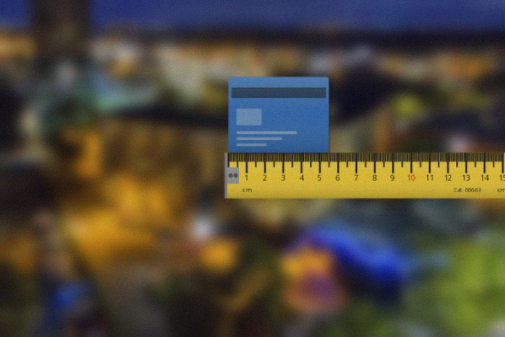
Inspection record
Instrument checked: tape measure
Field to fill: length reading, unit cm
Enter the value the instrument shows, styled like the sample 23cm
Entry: 5.5cm
